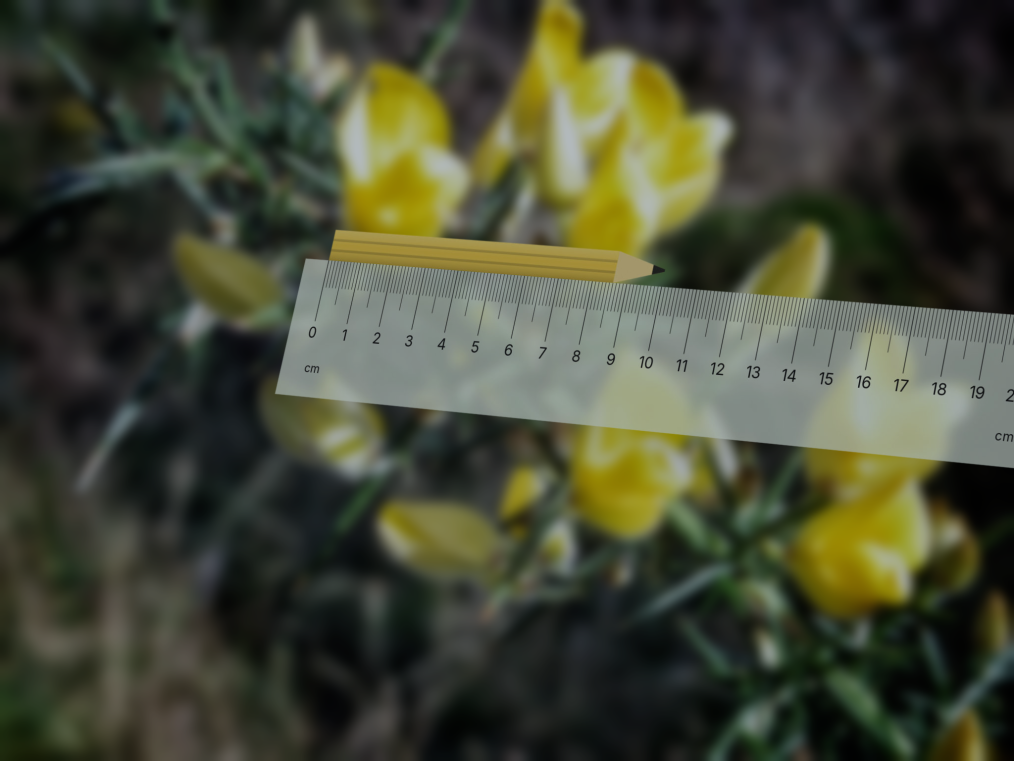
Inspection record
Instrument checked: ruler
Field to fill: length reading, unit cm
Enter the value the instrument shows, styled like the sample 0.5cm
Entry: 10cm
